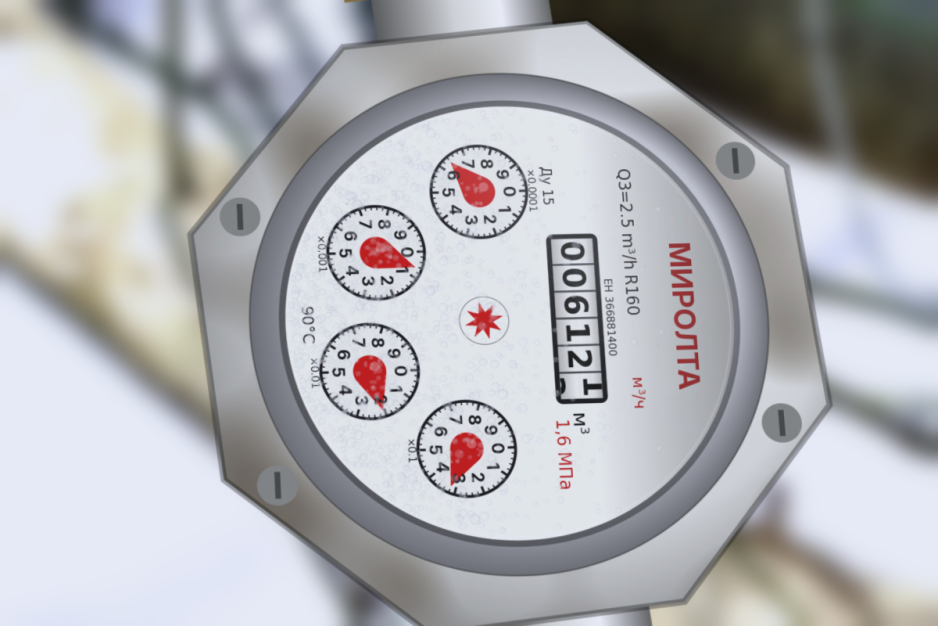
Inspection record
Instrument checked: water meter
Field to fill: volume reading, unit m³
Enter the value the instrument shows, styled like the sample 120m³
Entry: 6121.3206m³
